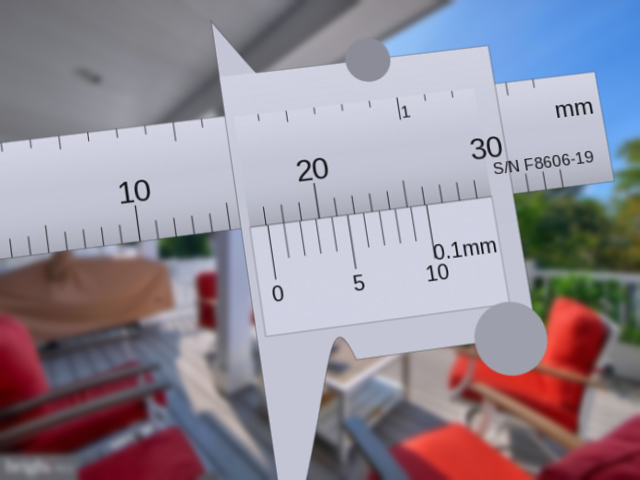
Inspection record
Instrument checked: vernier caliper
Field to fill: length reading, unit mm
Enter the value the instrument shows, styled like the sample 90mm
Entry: 17.1mm
